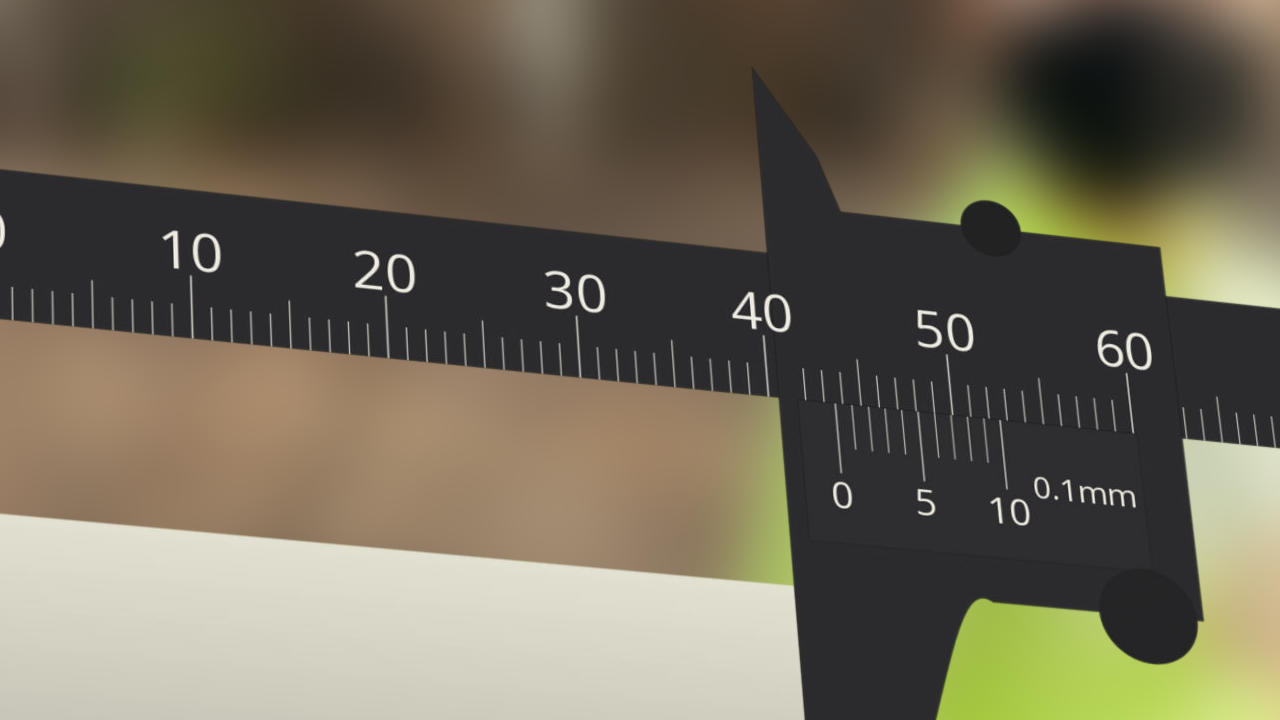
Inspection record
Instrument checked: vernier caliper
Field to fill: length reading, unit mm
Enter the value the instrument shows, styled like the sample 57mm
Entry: 43.6mm
